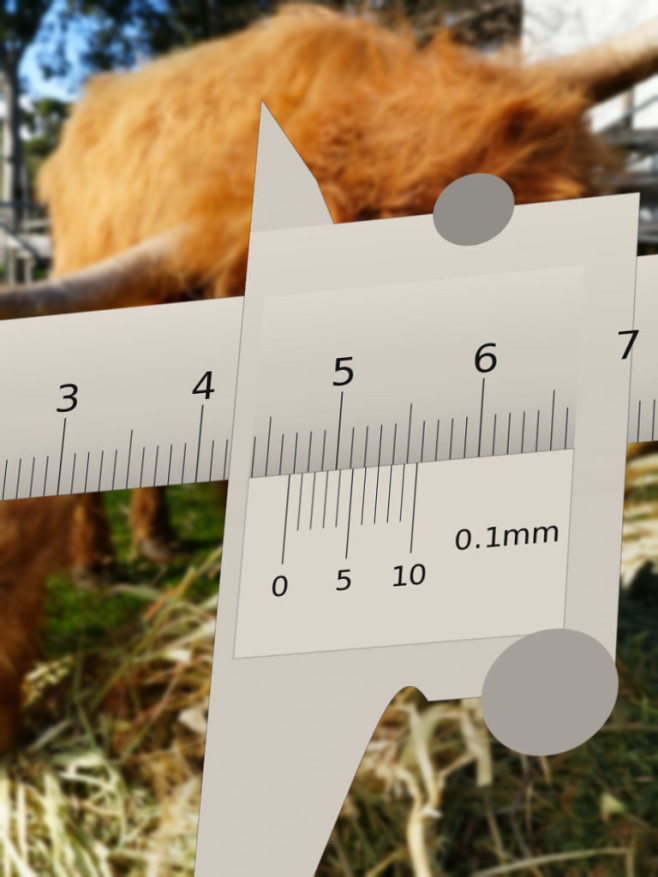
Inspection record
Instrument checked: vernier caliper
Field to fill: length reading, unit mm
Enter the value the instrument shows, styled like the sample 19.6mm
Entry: 46.7mm
